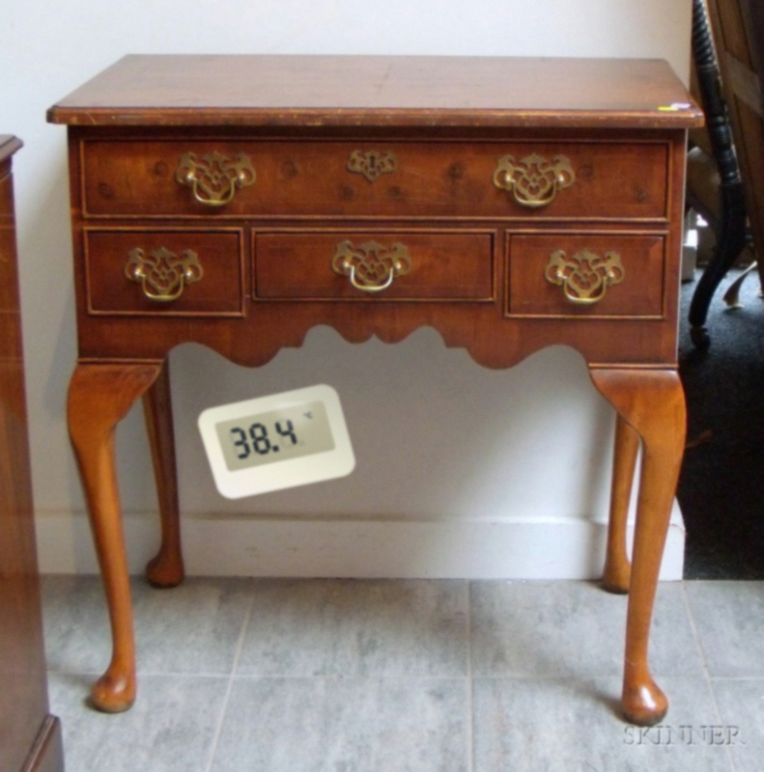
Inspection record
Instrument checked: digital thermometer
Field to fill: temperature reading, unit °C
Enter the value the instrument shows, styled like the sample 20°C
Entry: 38.4°C
